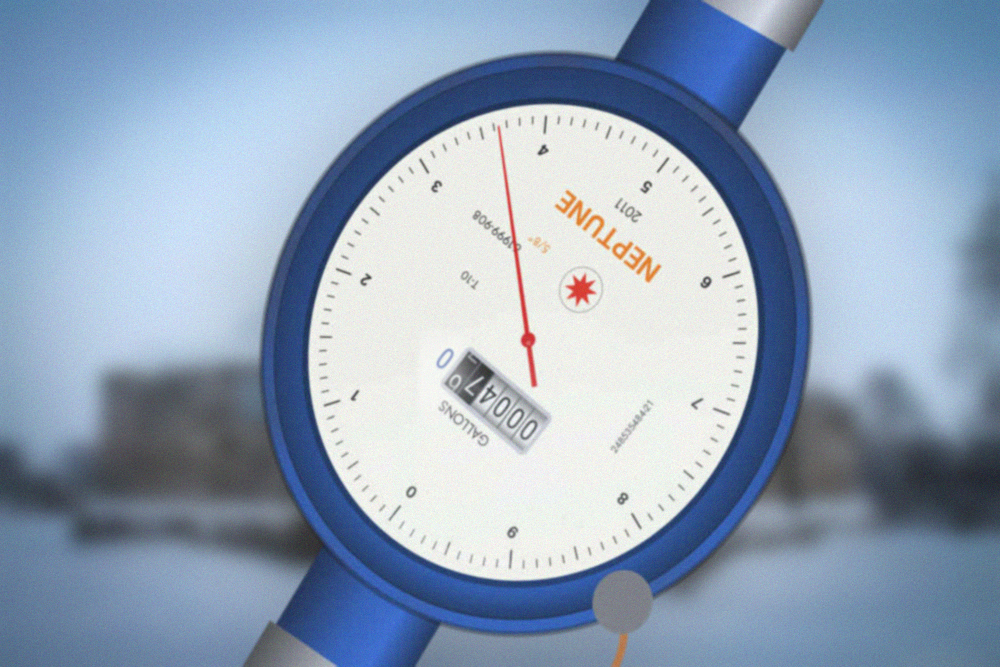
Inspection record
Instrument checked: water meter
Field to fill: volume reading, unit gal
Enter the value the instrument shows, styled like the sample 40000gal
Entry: 4763.6gal
